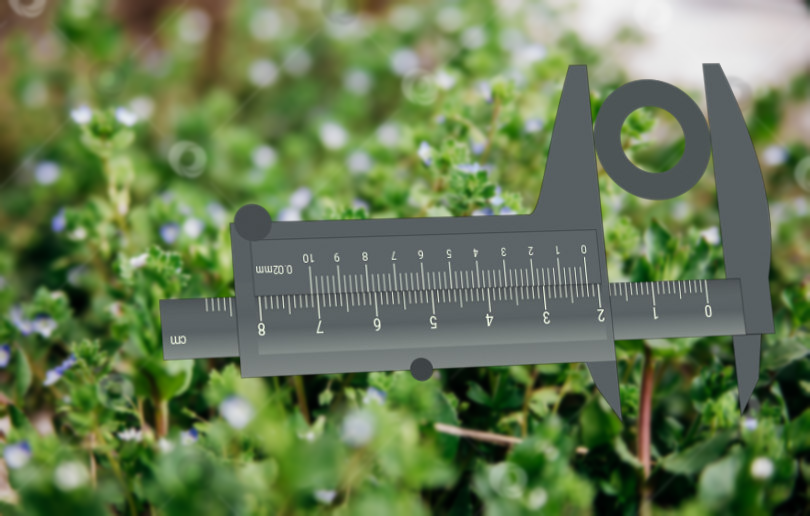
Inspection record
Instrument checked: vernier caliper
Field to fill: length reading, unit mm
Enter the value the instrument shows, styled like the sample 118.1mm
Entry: 22.0mm
